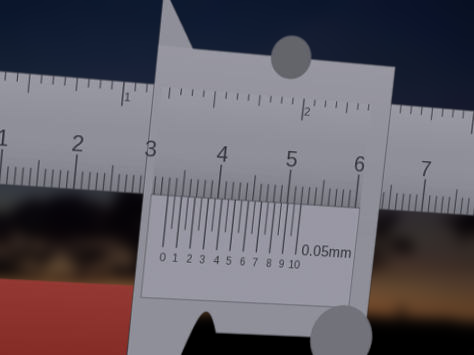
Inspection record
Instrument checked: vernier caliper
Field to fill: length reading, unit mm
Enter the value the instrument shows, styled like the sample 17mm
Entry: 33.0mm
